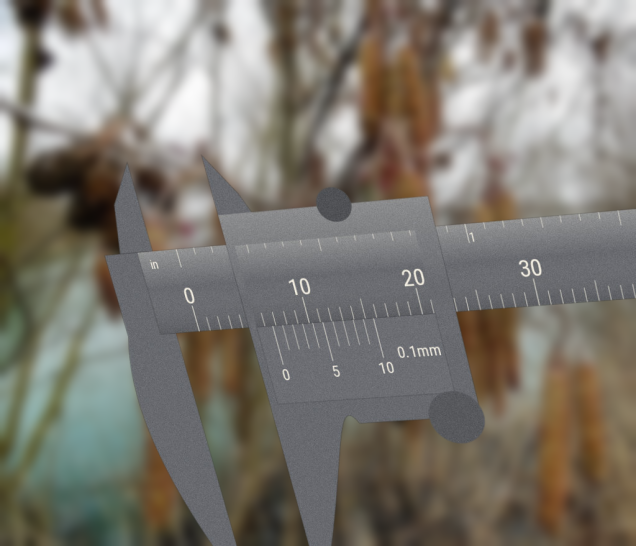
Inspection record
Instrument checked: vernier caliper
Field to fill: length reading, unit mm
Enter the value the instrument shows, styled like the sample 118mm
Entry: 6.7mm
